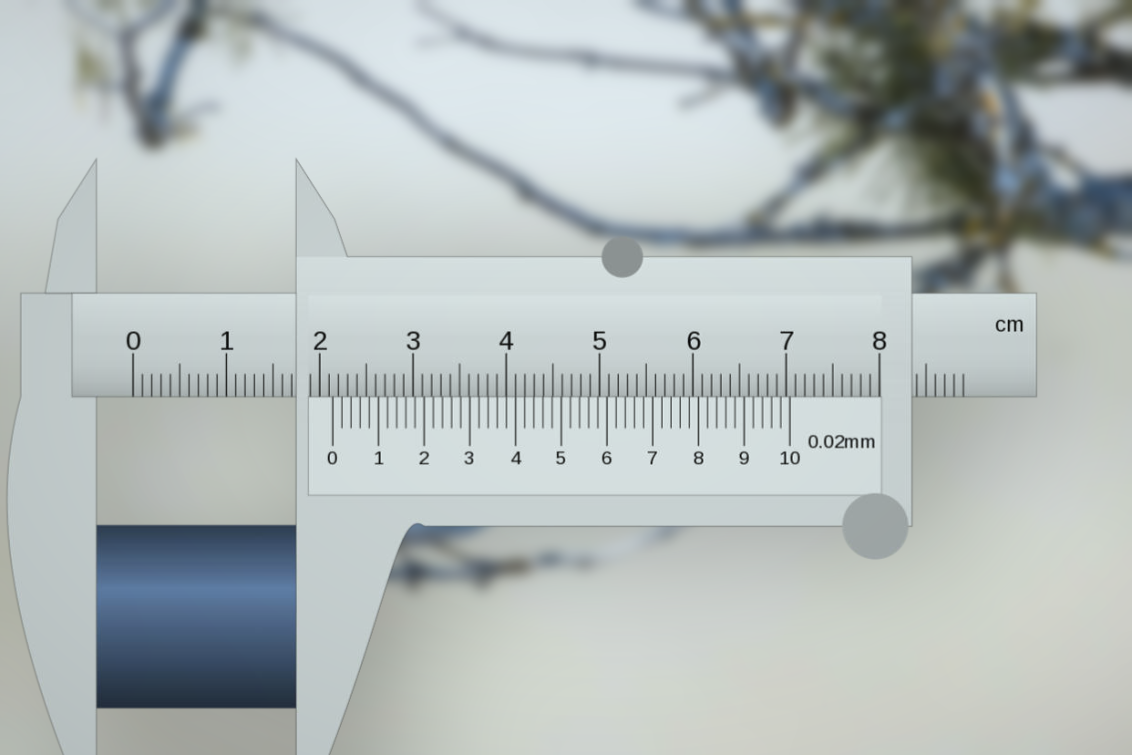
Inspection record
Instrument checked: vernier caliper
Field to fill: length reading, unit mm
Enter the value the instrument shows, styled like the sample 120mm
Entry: 21.4mm
